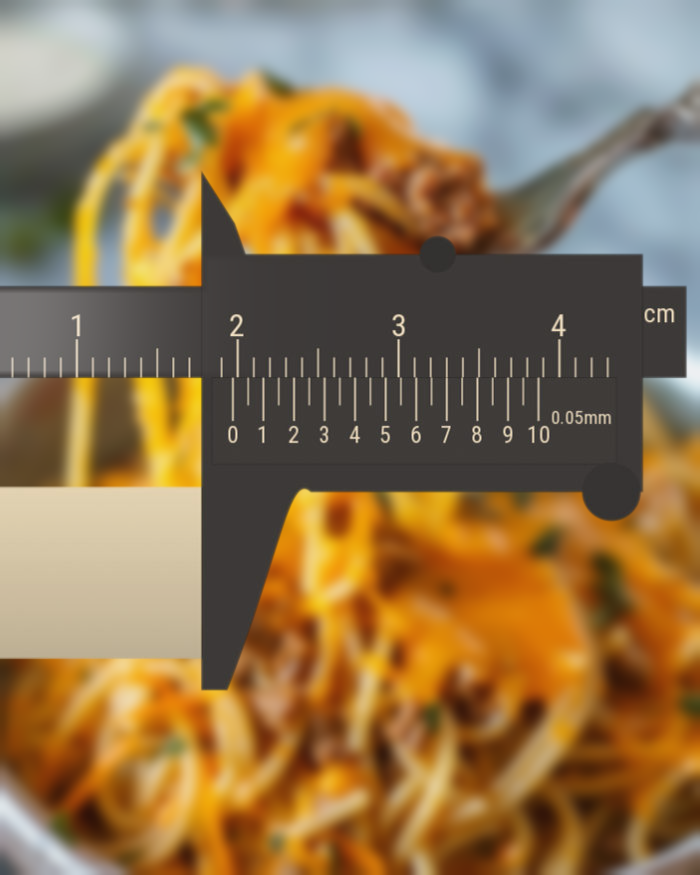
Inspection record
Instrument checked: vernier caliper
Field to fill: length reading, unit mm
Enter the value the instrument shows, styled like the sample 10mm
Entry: 19.7mm
